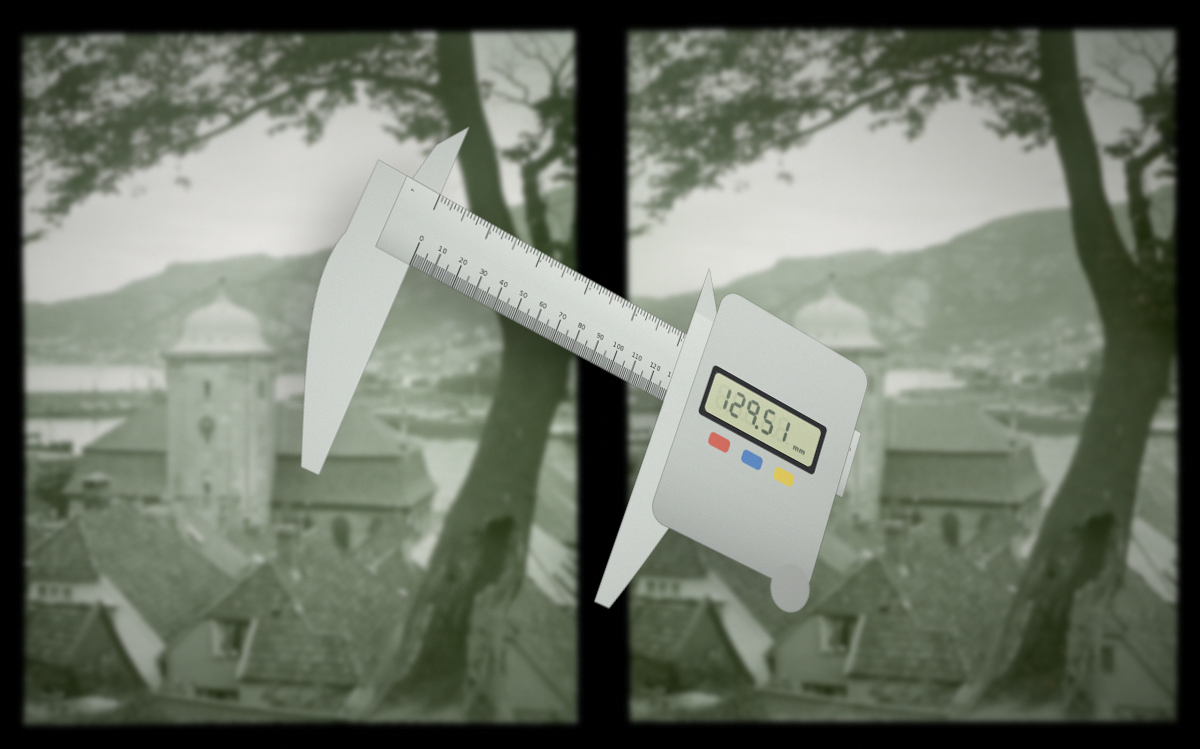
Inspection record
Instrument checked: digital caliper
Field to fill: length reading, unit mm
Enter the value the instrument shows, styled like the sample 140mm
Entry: 129.51mm
